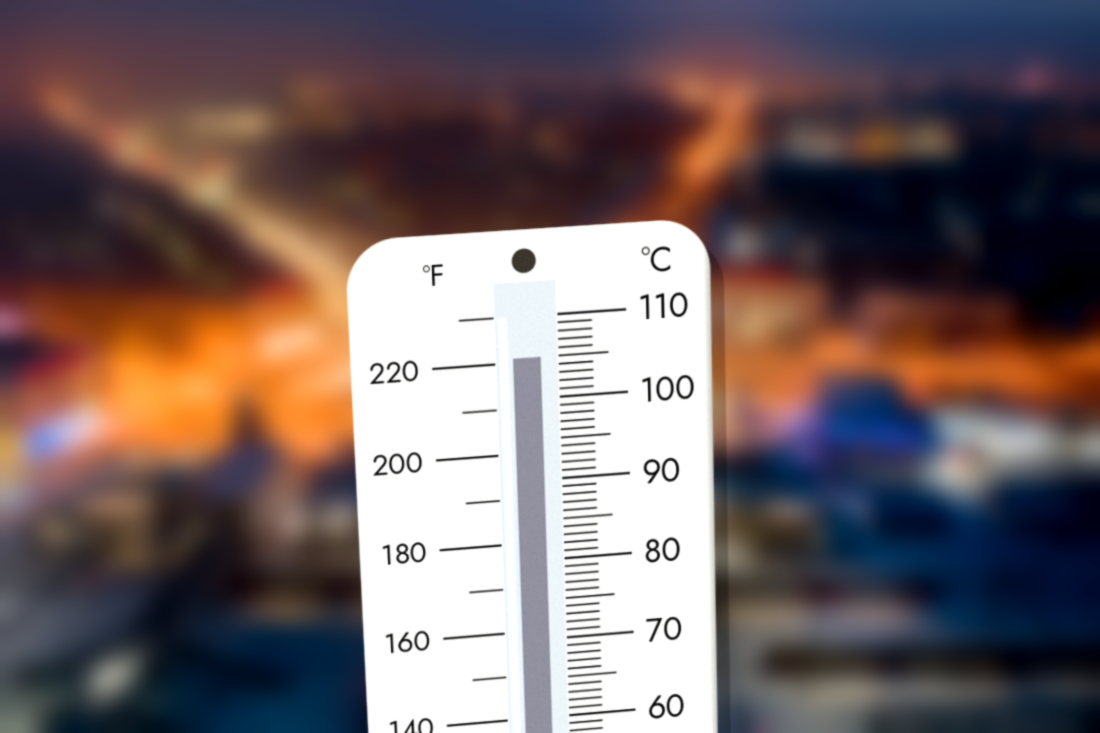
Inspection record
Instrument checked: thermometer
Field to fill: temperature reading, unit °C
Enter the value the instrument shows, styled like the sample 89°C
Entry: 105°C
